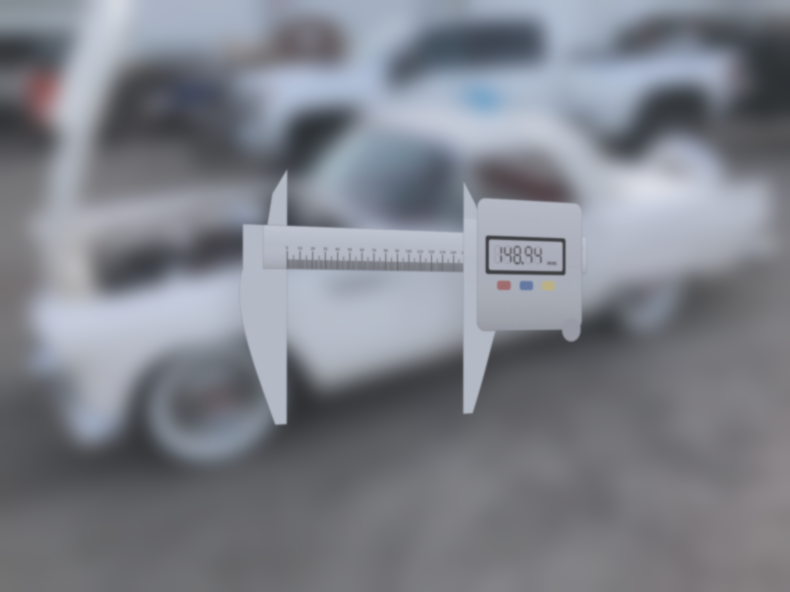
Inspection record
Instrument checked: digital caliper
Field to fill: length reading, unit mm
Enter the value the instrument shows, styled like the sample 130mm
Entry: 148.94mm
